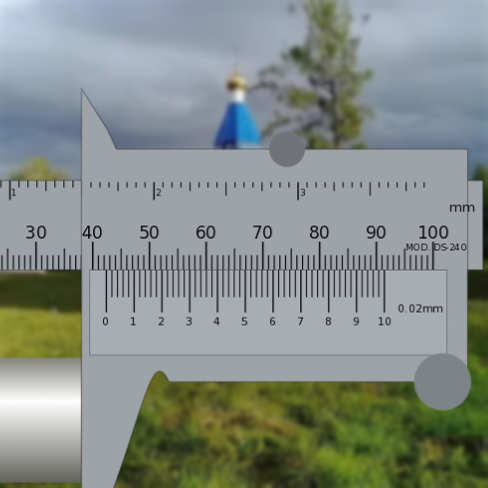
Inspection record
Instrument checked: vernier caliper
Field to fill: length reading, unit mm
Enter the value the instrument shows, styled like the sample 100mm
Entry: 42.4mm
